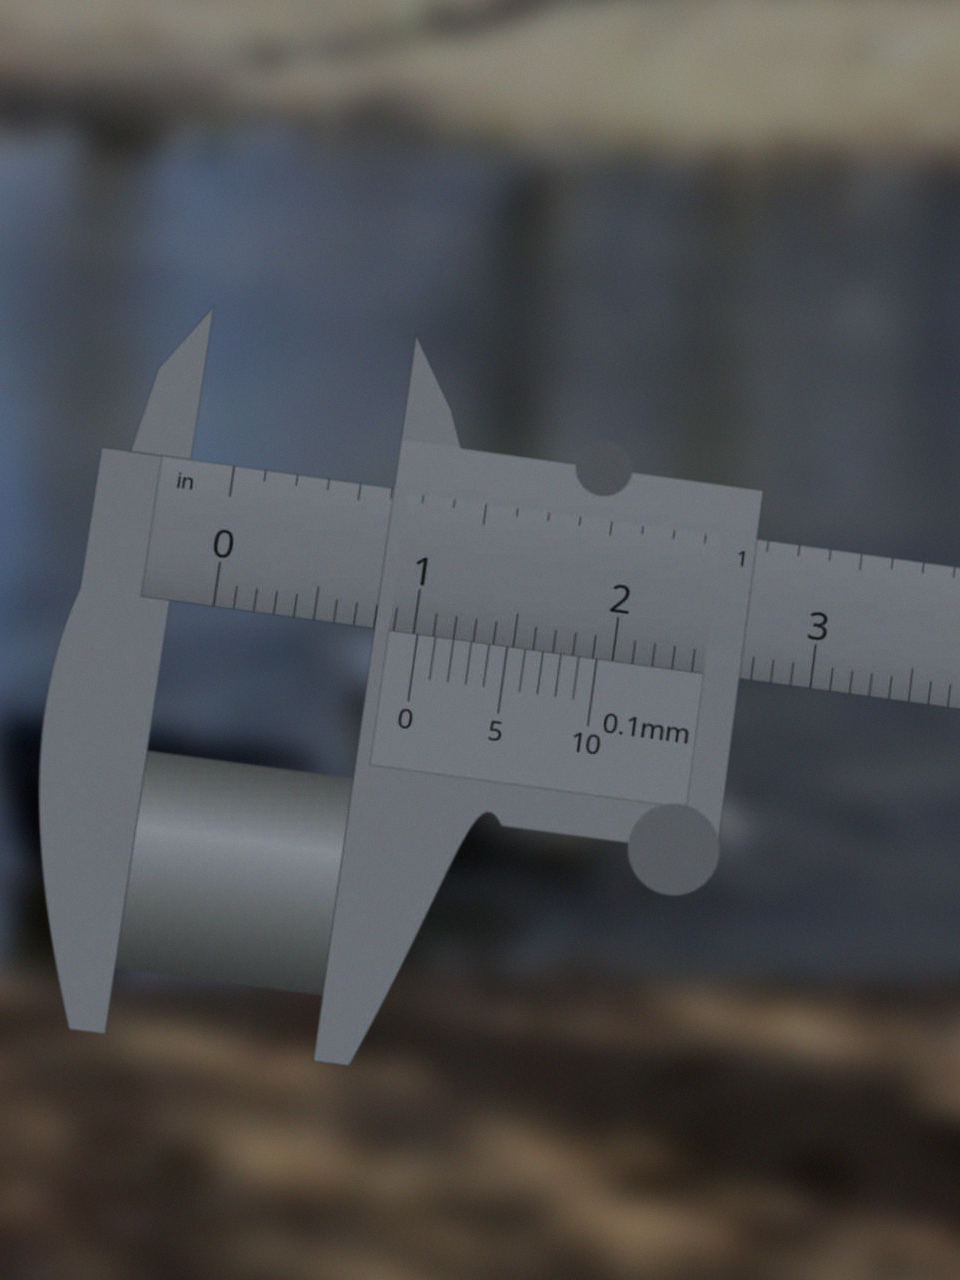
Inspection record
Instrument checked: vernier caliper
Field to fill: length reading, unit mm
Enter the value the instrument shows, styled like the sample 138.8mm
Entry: 10.2mm
